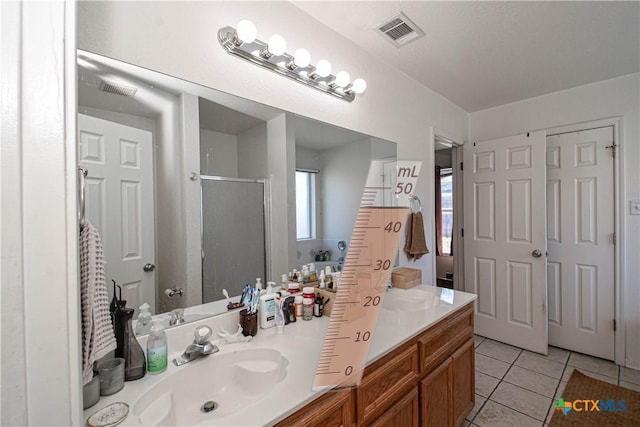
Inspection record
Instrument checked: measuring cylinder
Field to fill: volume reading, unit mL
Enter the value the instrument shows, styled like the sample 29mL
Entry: 45mL
